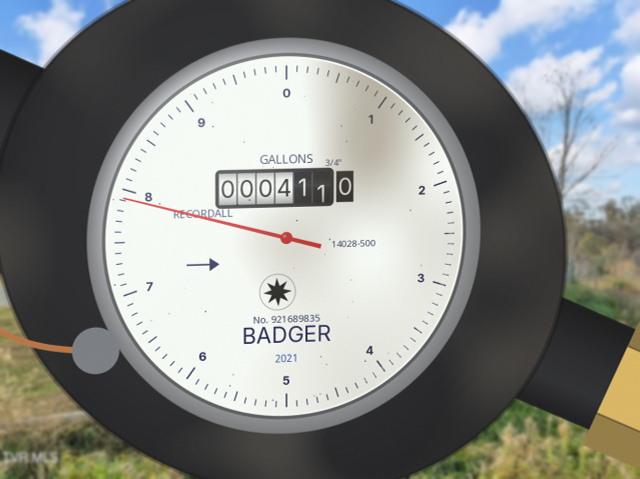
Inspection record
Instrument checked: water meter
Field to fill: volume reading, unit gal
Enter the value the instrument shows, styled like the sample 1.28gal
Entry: 4107.9gal
